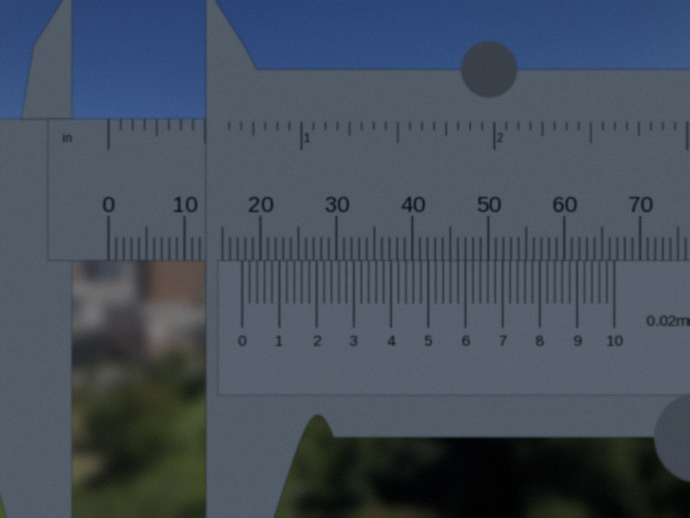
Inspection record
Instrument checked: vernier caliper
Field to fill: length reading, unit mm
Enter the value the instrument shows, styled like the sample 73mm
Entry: 17.6mm
